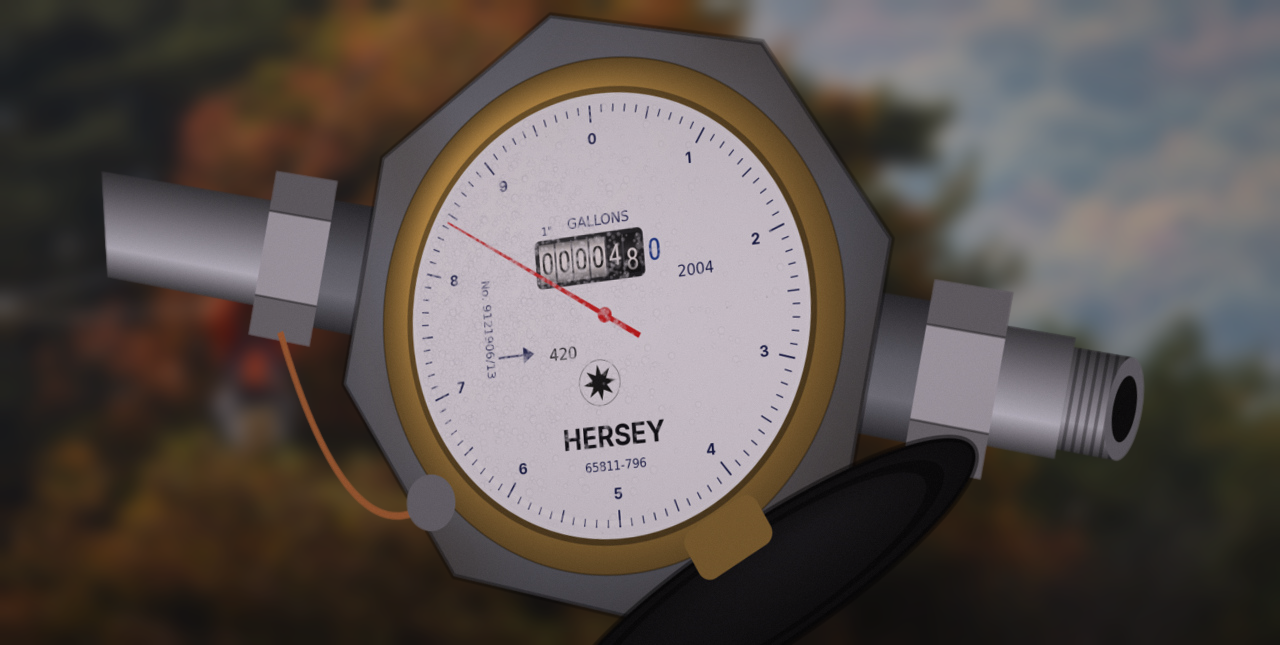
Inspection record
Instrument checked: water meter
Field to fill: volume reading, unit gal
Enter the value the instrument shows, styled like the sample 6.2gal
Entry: 478.4gal
